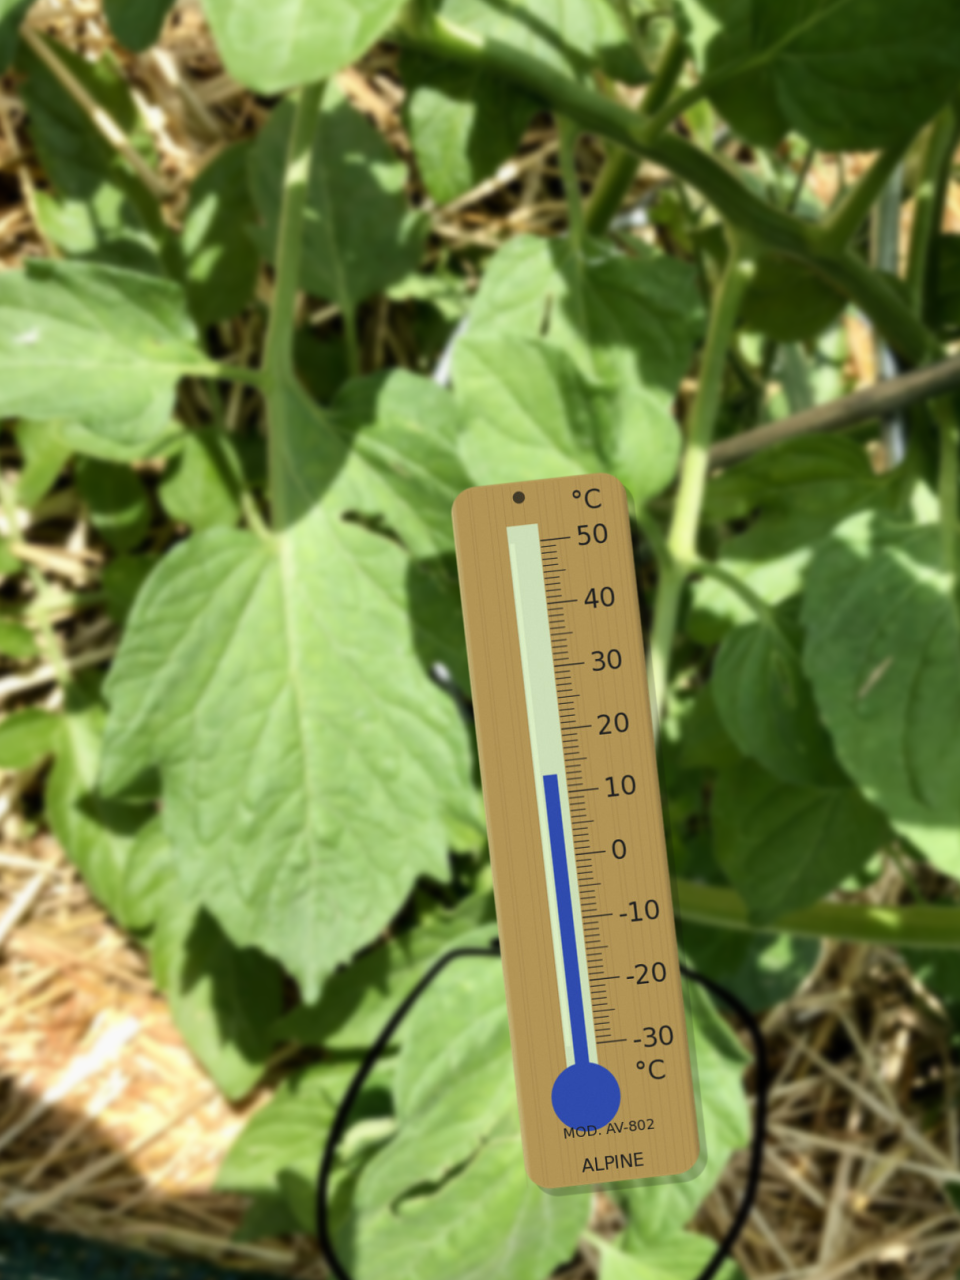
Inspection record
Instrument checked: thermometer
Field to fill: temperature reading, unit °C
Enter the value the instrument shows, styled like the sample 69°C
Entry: 13°C
